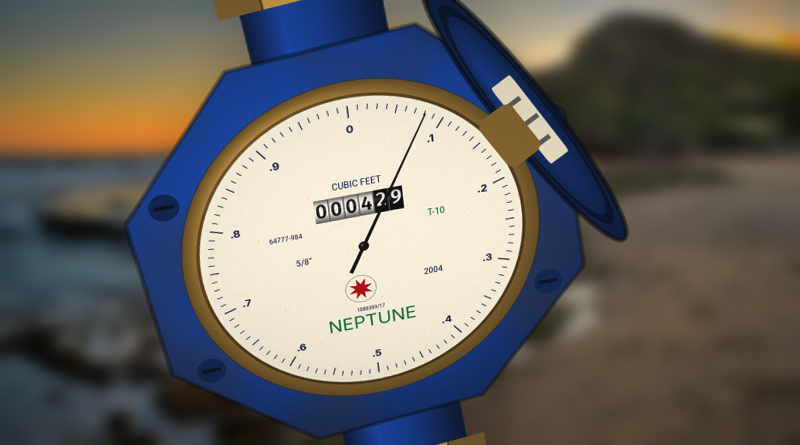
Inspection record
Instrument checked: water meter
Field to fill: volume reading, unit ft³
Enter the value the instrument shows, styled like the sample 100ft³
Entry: 429.08ft³
